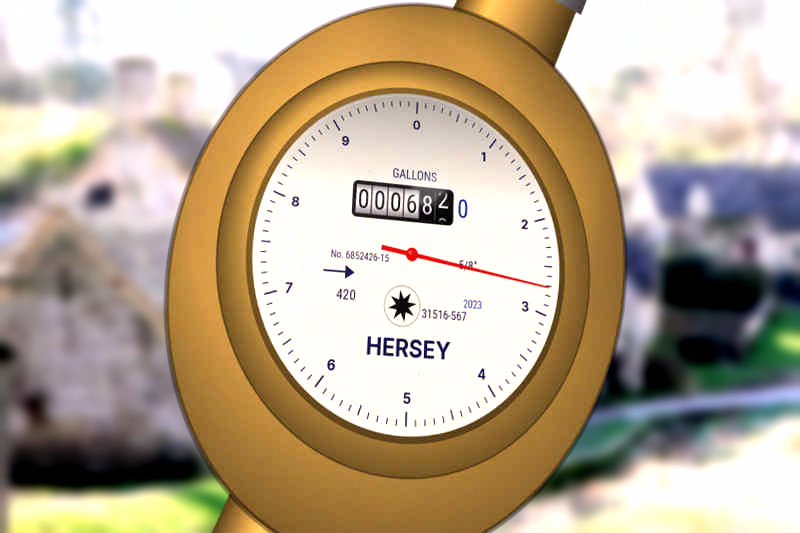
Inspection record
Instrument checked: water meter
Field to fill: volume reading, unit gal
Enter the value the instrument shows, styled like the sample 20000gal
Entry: 6822.7gal
